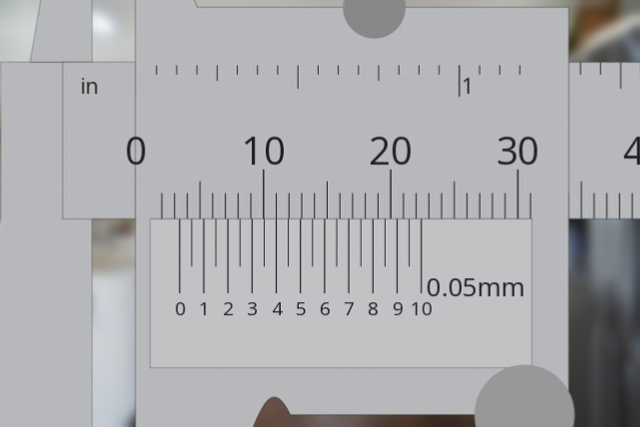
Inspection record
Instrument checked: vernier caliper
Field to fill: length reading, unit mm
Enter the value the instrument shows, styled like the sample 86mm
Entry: 3.4mm
